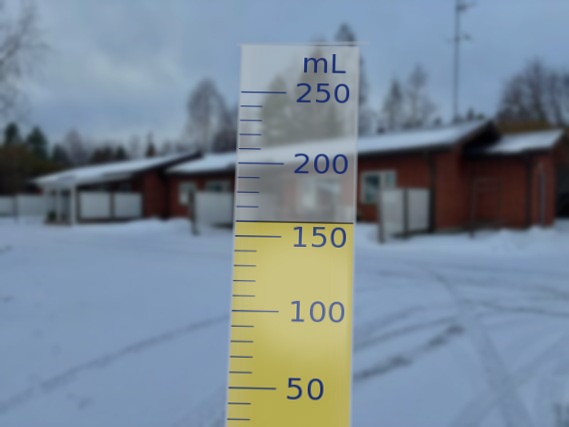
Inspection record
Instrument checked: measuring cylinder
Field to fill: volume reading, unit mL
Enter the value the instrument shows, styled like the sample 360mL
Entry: 160mL
